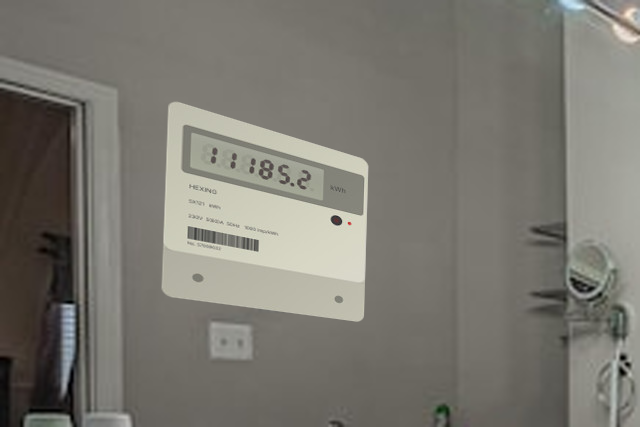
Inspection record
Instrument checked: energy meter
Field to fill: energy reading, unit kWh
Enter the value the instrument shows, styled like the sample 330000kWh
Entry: 11185.2kWh
